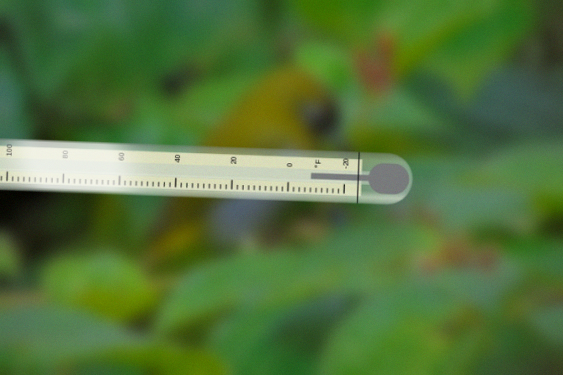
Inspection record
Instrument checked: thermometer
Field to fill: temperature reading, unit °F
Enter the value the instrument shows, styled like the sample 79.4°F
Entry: -8°F
